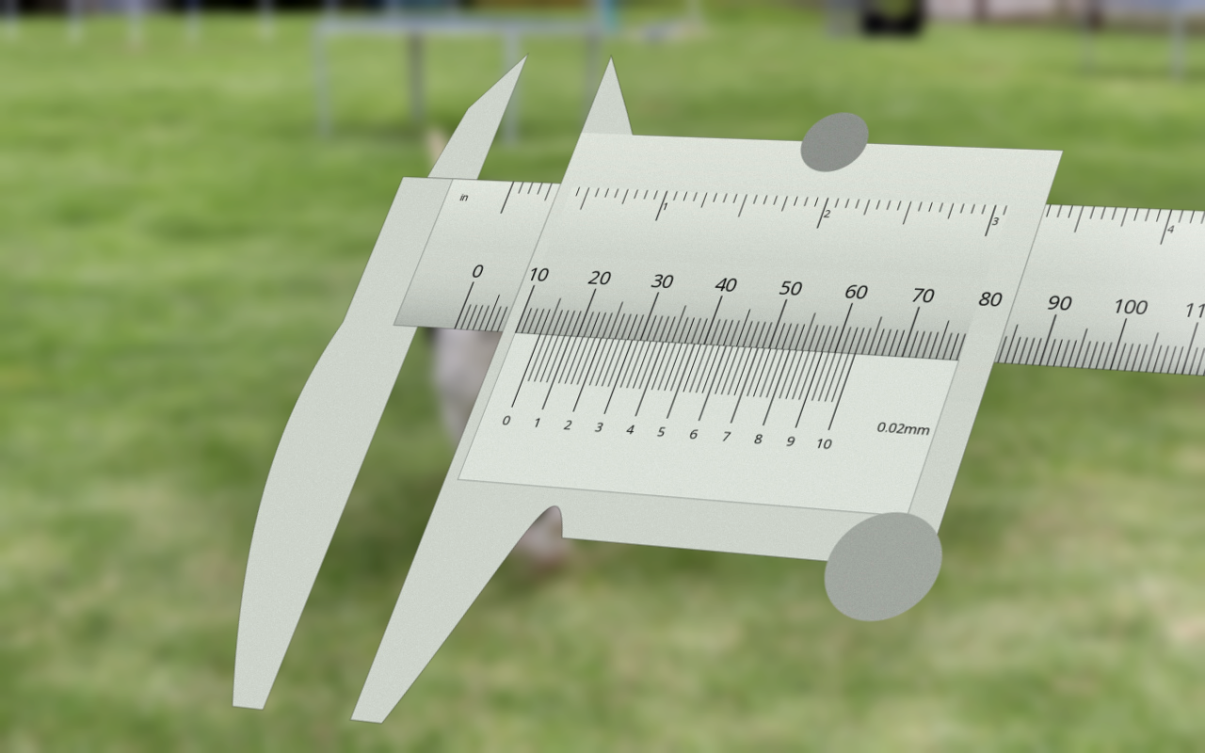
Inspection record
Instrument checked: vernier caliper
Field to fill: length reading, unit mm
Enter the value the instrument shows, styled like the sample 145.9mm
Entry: 14.0mm
